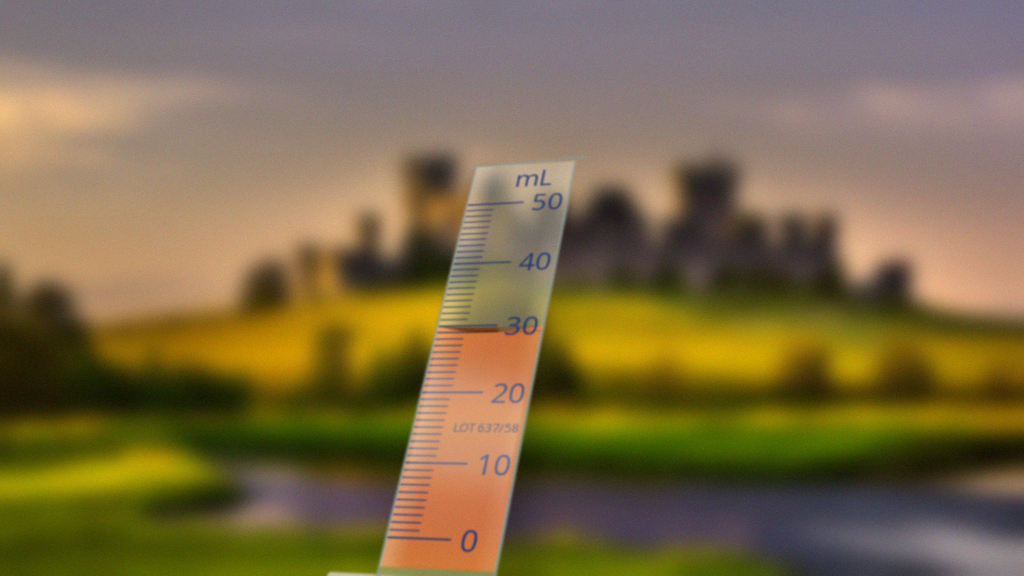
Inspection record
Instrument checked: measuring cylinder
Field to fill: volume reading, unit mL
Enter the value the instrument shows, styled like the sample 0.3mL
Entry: 29mL
